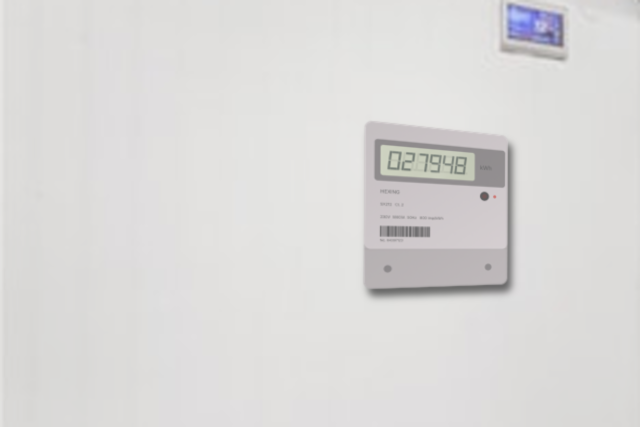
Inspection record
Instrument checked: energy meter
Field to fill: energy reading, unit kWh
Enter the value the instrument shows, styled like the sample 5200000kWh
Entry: 27948kWh
